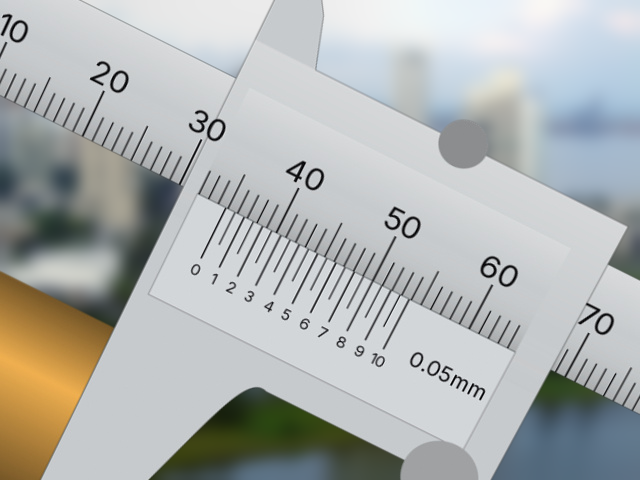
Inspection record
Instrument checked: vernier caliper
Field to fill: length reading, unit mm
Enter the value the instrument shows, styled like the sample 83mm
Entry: 34.8mm
